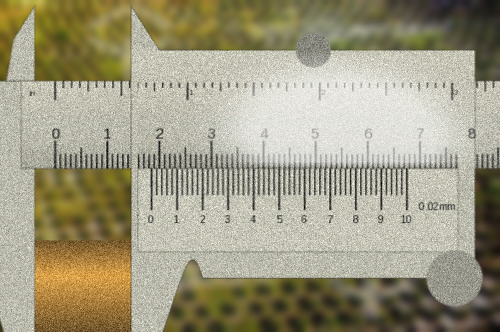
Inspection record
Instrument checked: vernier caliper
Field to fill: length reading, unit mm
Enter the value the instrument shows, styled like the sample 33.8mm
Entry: 18.5mm
